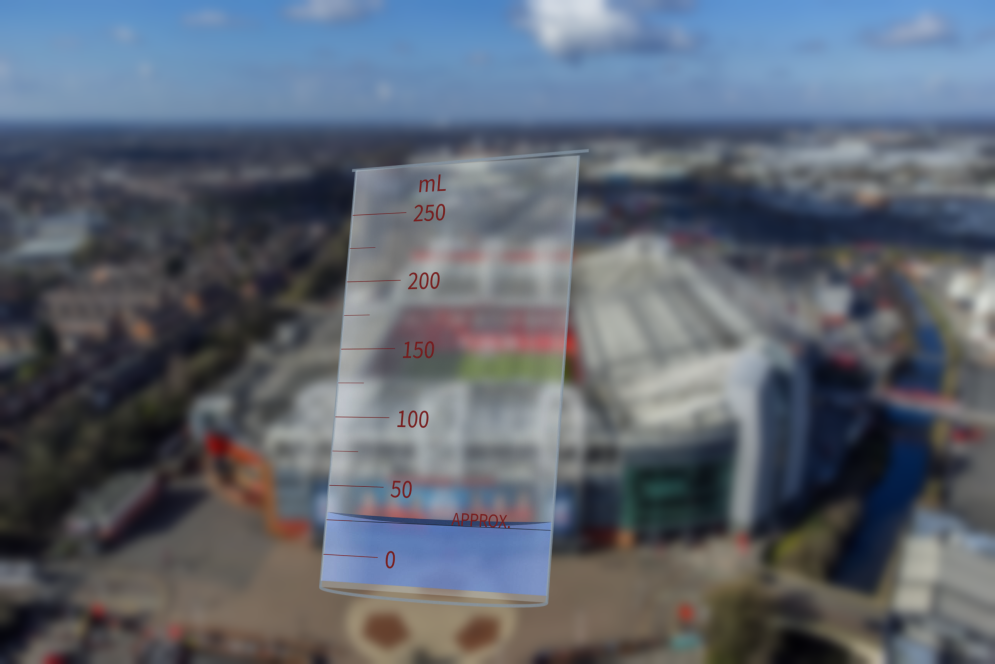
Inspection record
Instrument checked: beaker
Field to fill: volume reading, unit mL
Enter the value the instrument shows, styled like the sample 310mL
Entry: 25mL
